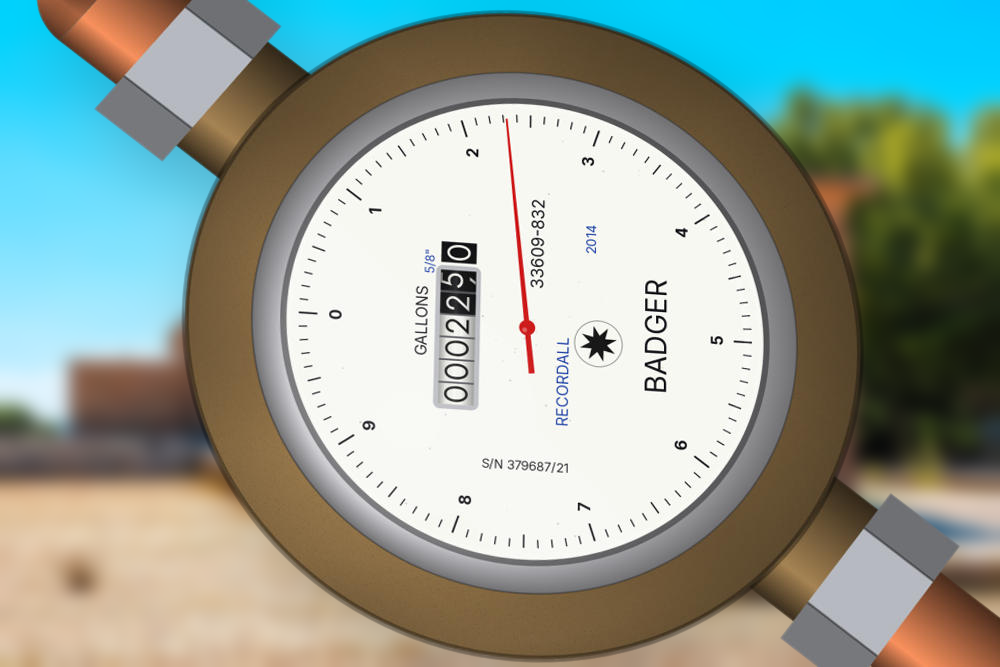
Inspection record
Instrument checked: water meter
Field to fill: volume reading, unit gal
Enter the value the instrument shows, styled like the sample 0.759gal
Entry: 2252.3gal
